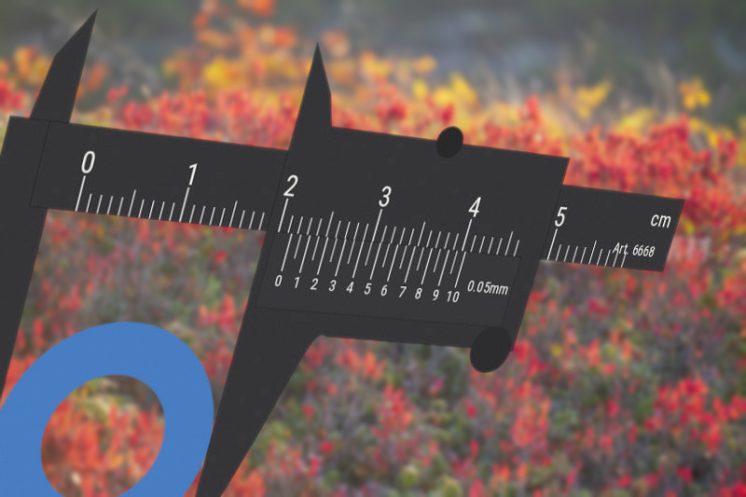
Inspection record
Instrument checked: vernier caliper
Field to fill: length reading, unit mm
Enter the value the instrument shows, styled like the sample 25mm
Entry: 21.4mm
